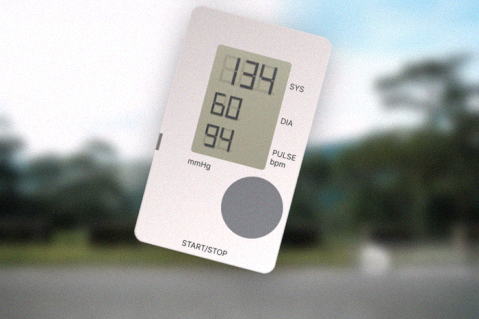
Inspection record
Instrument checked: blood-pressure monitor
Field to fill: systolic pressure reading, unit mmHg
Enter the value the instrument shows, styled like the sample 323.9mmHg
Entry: 134mmHg
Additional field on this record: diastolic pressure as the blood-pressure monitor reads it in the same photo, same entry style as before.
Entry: 60mmHg
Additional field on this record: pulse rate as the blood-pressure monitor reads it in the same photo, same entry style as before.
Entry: 94bpm
